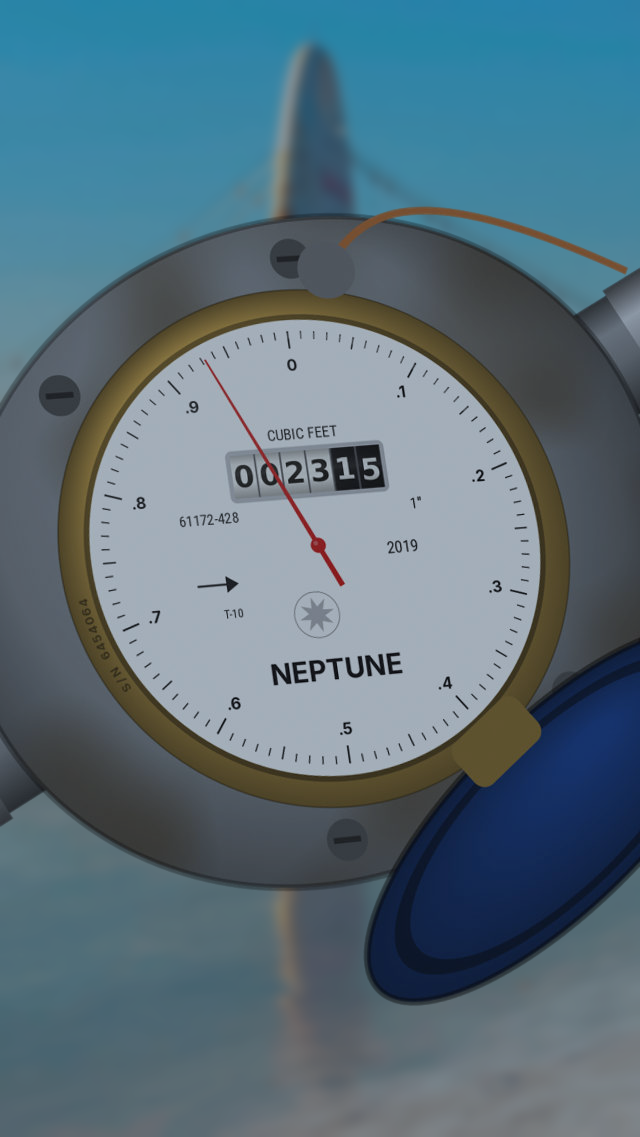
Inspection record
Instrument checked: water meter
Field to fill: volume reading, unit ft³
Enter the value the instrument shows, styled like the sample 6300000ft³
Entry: 2314.93ft³
